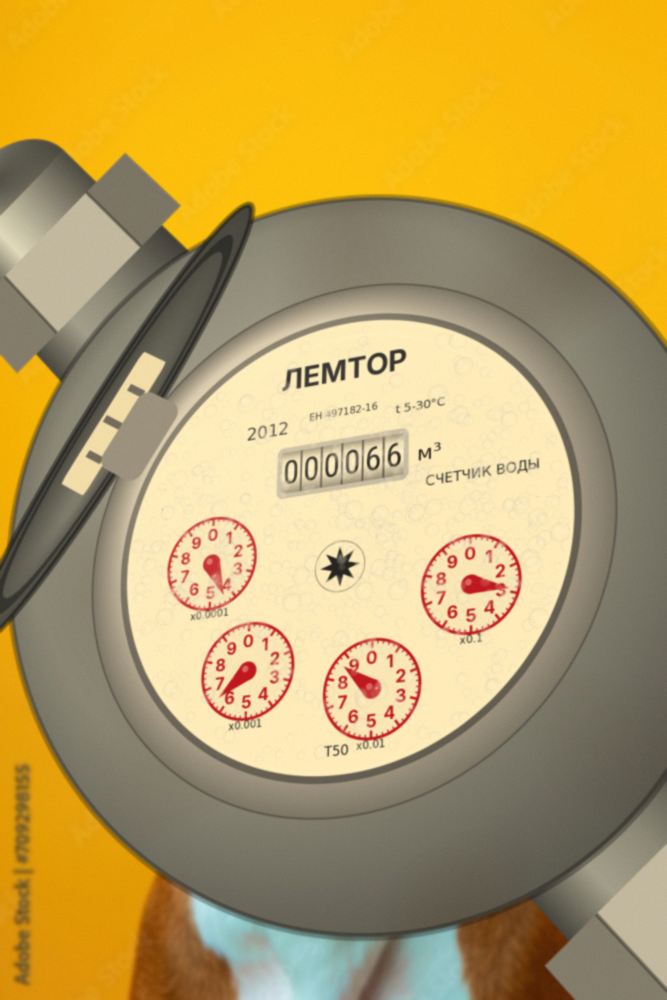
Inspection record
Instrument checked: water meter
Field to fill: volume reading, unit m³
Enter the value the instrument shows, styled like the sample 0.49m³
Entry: 66.2864m³
